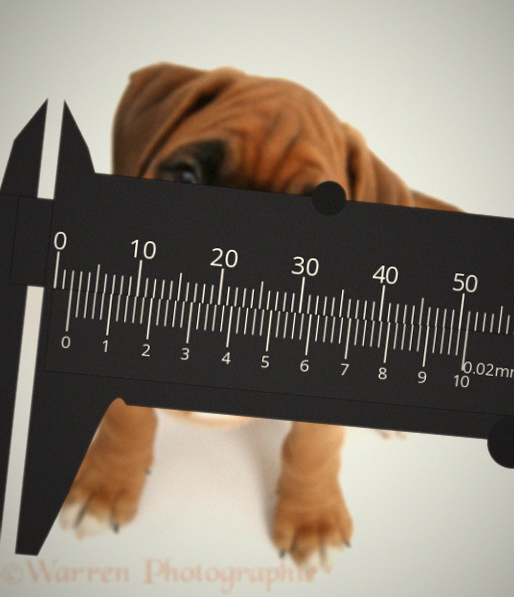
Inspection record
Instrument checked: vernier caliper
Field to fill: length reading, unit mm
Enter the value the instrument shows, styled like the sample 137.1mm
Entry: 2.0mm
